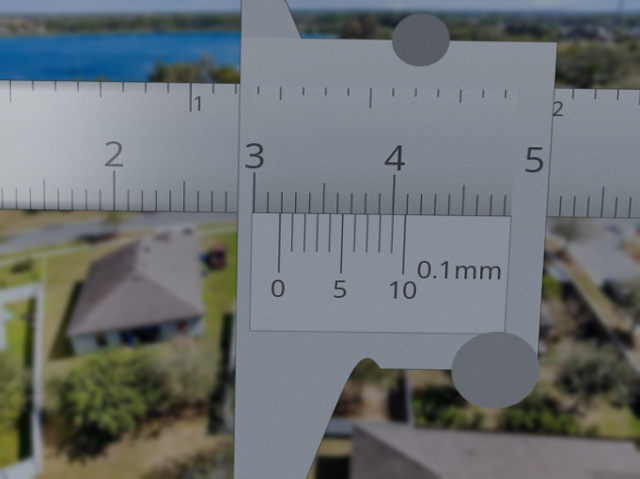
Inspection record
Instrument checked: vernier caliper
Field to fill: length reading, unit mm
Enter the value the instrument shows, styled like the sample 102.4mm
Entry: 31.9mm
